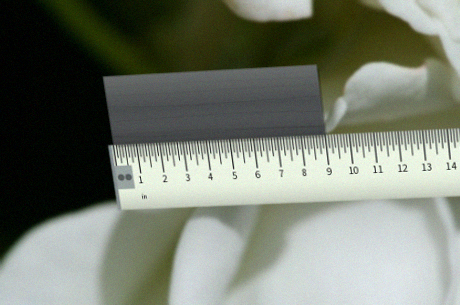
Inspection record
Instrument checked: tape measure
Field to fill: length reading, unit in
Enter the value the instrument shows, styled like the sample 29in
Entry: 9in
